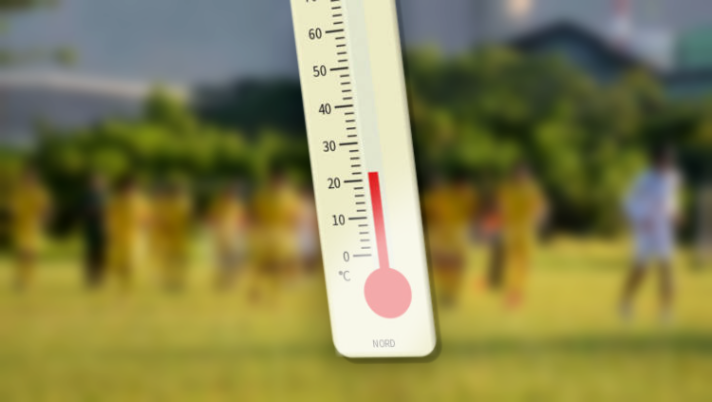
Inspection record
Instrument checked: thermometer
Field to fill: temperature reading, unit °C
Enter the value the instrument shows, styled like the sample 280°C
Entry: 22°C
